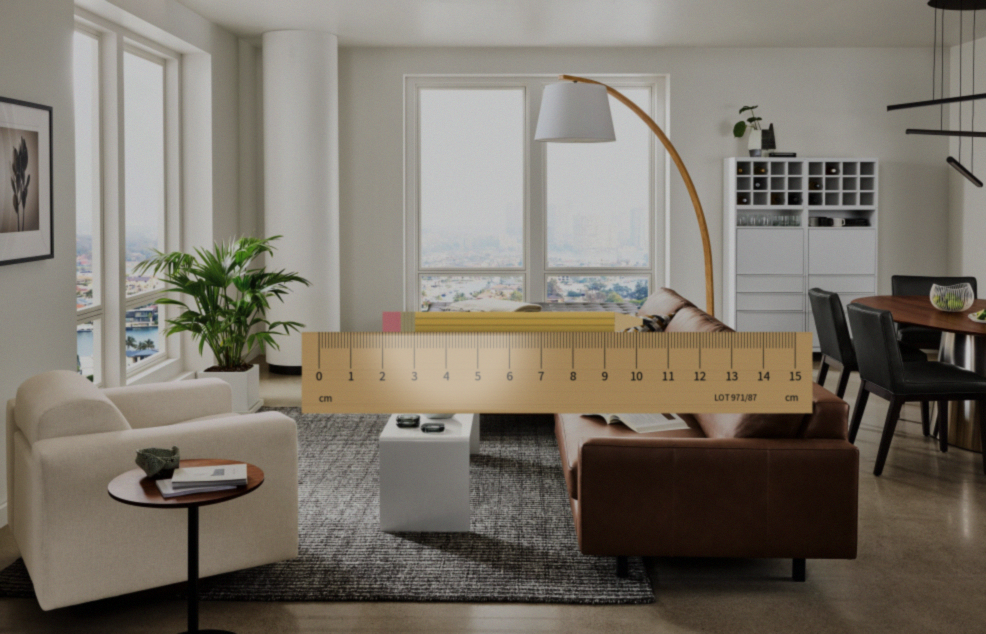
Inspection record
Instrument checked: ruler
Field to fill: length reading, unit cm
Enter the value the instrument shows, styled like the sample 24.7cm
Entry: 8.5cm
